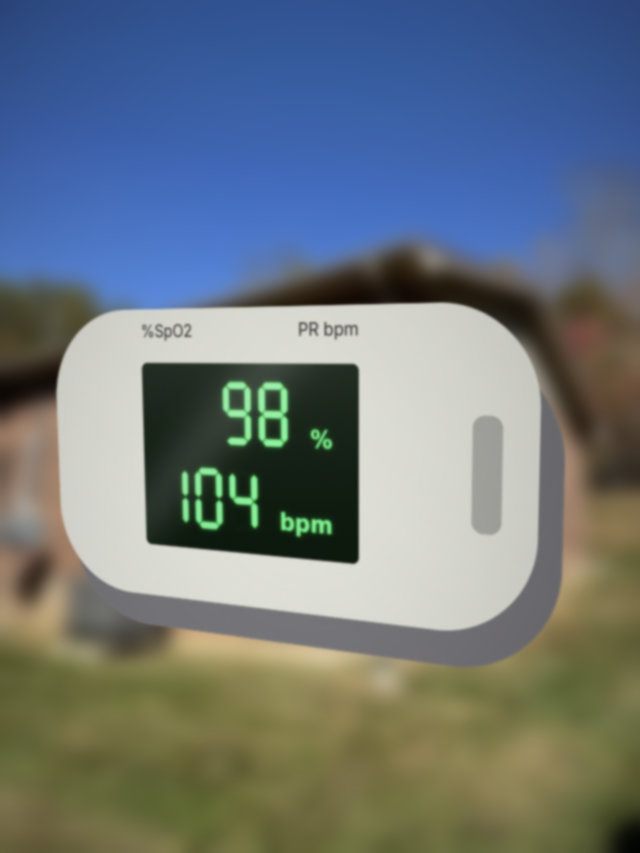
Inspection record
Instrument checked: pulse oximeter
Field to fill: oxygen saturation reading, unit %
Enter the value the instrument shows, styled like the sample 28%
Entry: 98%
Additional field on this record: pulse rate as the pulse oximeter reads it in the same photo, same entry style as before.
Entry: 104bpm
